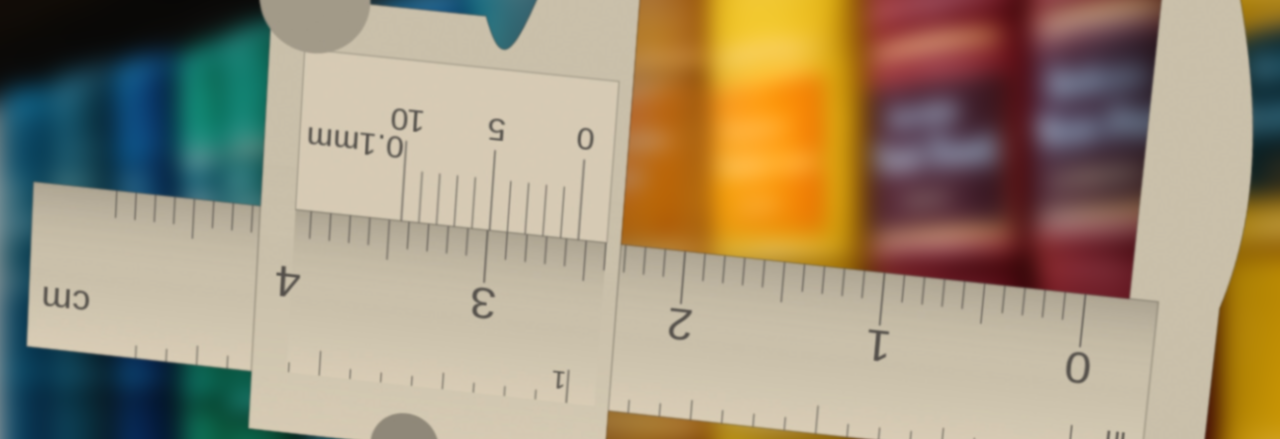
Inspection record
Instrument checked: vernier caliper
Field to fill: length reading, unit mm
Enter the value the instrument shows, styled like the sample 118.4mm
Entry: 25.4mm
